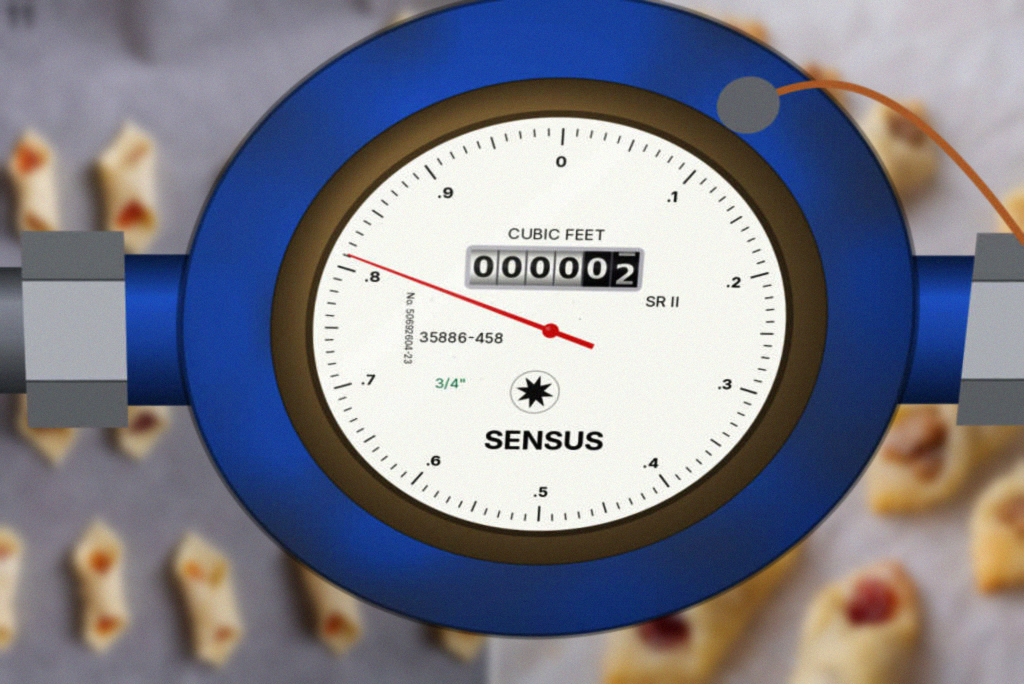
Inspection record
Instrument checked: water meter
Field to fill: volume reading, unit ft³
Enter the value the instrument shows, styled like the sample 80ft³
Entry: 1.81ft³
